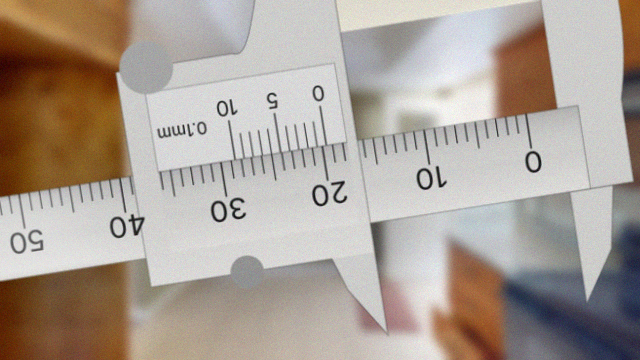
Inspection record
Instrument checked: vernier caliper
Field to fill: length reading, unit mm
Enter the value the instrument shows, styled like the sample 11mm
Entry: 19.6mm
